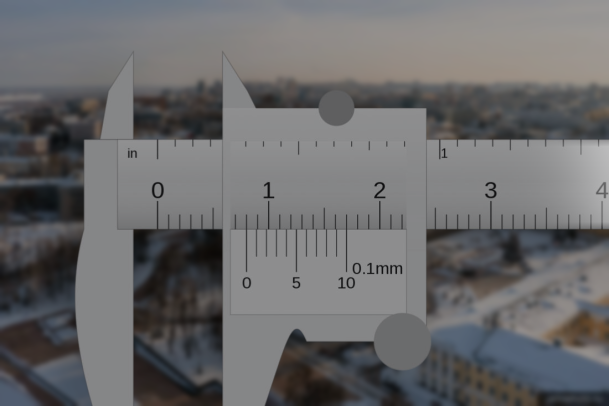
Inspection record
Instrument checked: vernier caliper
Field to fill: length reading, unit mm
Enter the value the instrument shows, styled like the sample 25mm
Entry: 8.0mm
